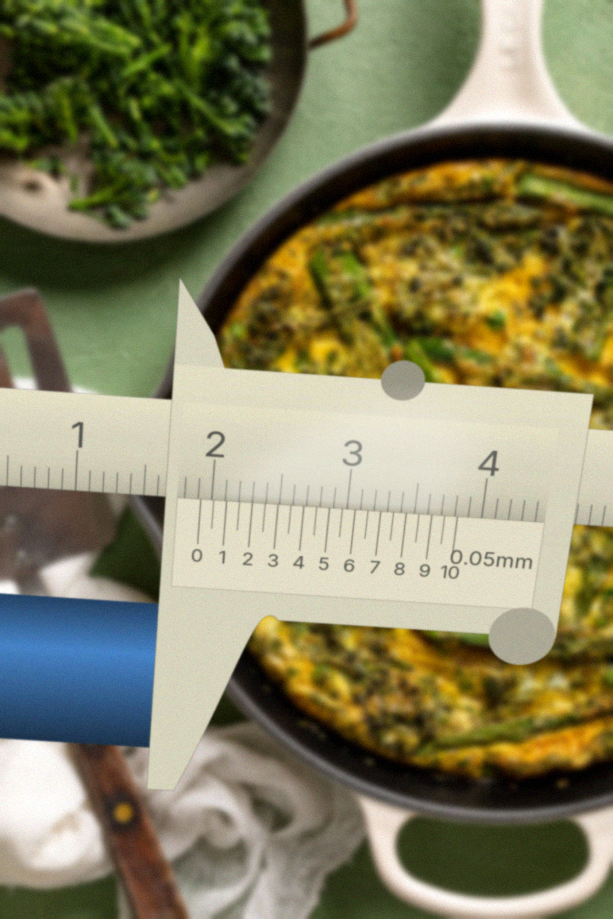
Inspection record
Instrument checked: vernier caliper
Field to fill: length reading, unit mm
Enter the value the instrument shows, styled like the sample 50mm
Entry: 19.2mm
